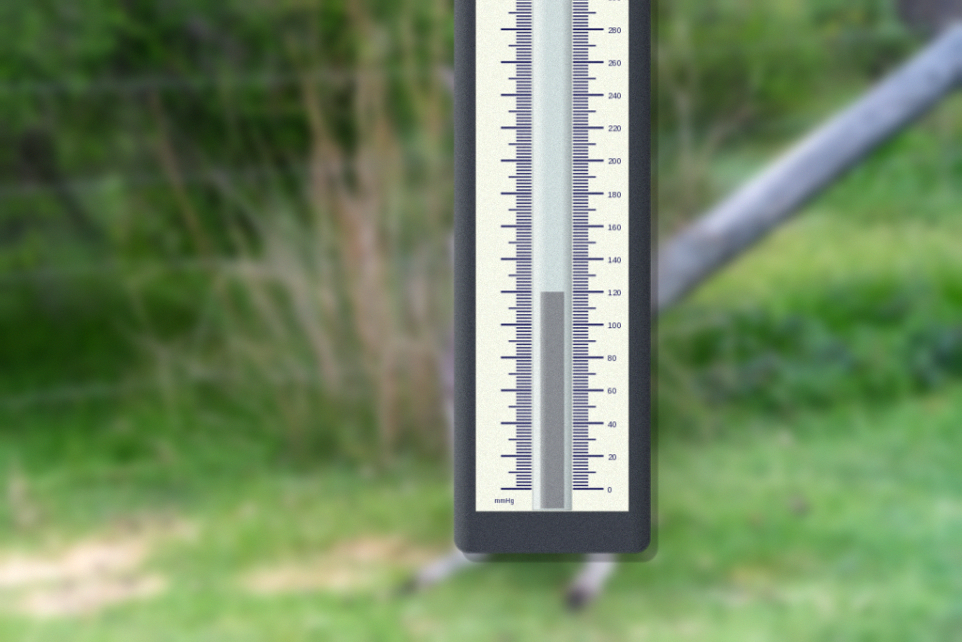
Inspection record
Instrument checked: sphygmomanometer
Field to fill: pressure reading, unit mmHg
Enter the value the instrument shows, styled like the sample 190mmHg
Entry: 120mmHg
